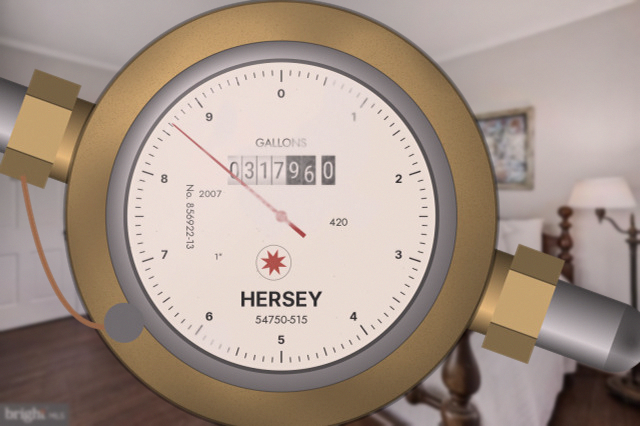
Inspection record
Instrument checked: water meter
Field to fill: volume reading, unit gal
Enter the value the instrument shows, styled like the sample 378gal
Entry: 317958.6gal
